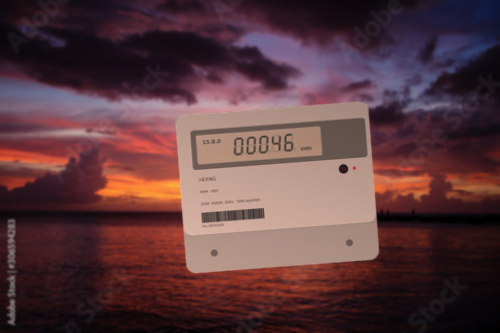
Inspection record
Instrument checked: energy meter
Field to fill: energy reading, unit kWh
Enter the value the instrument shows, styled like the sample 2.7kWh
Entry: 46kWh
